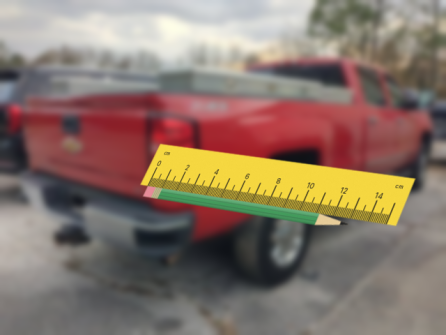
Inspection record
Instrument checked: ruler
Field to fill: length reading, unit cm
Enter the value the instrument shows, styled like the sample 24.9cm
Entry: 13cm
